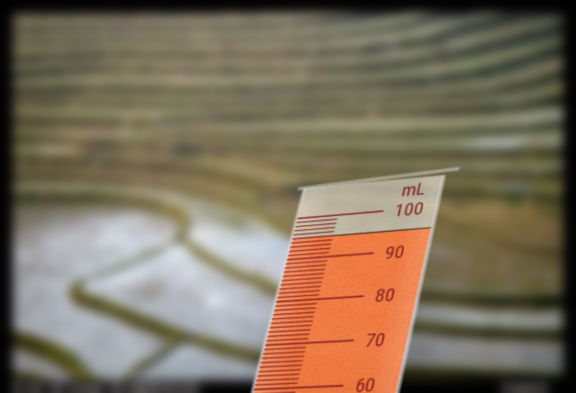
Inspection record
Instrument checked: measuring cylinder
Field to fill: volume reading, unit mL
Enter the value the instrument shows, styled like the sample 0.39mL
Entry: 95mL
